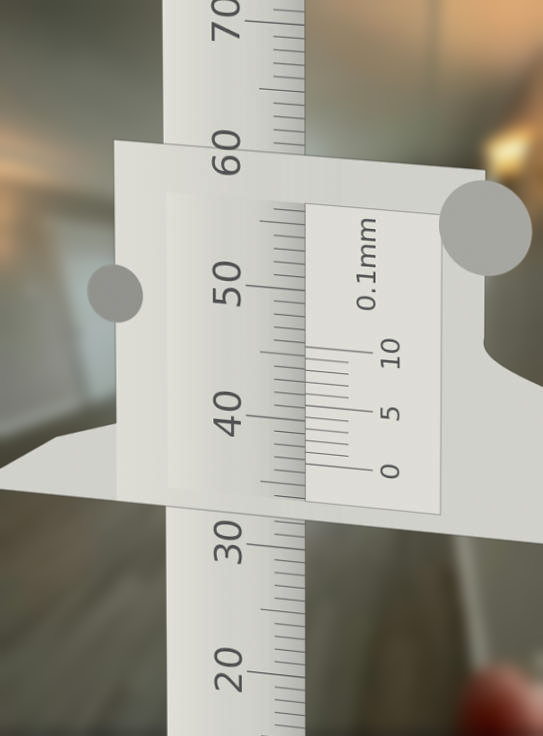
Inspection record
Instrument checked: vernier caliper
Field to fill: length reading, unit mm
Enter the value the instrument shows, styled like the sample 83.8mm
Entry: 36.7mm
